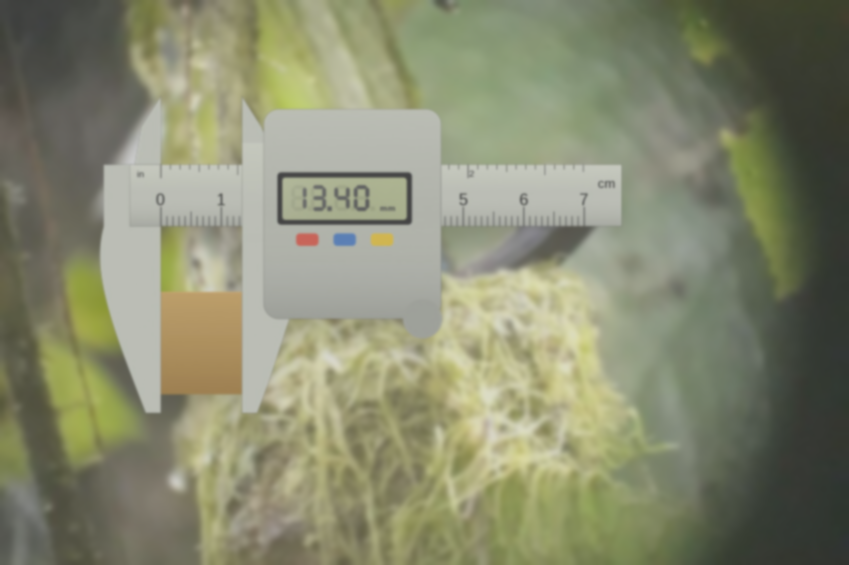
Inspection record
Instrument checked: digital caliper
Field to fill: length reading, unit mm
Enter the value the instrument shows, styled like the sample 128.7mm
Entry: 13.40mm
